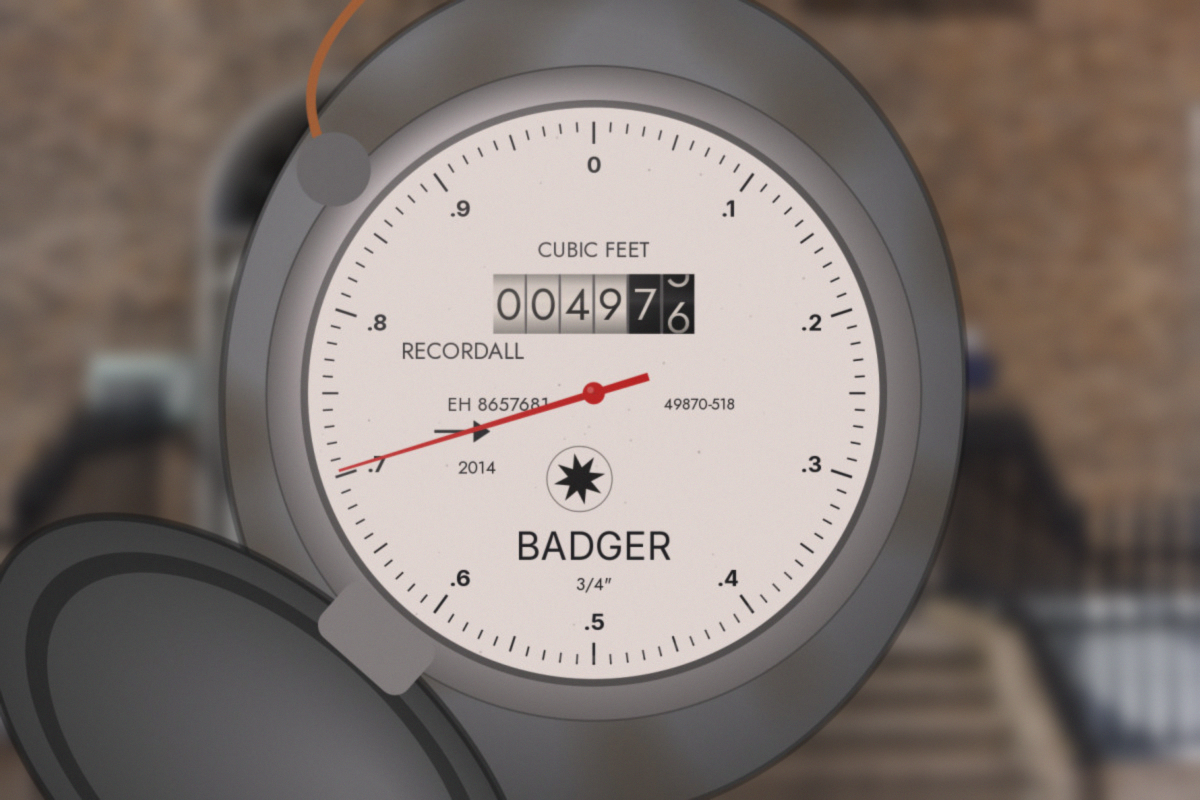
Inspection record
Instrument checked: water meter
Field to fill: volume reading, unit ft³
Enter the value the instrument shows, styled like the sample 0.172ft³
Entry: 4975.70ft³
